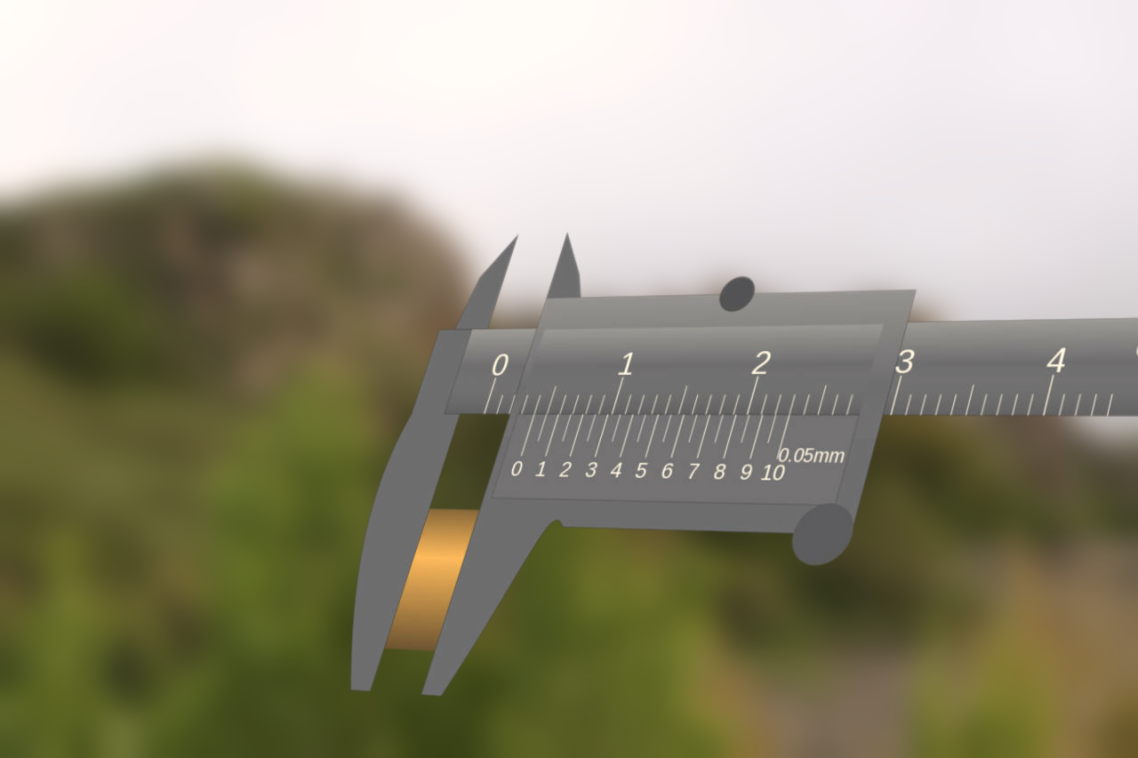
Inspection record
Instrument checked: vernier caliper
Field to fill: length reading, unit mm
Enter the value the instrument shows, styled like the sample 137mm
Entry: 4.0mm
